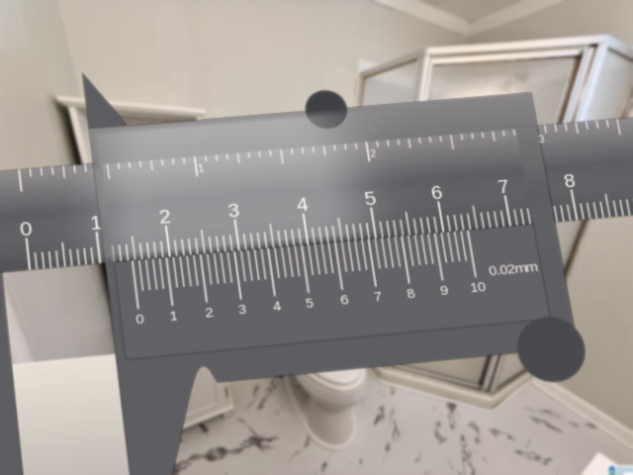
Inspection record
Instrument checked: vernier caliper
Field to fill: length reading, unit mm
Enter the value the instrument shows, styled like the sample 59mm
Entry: 14.6mm
